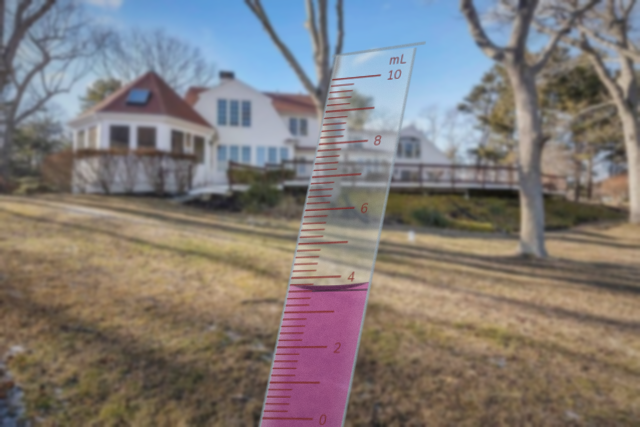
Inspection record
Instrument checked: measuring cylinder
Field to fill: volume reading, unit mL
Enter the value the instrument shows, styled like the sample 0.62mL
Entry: 3.6mL
